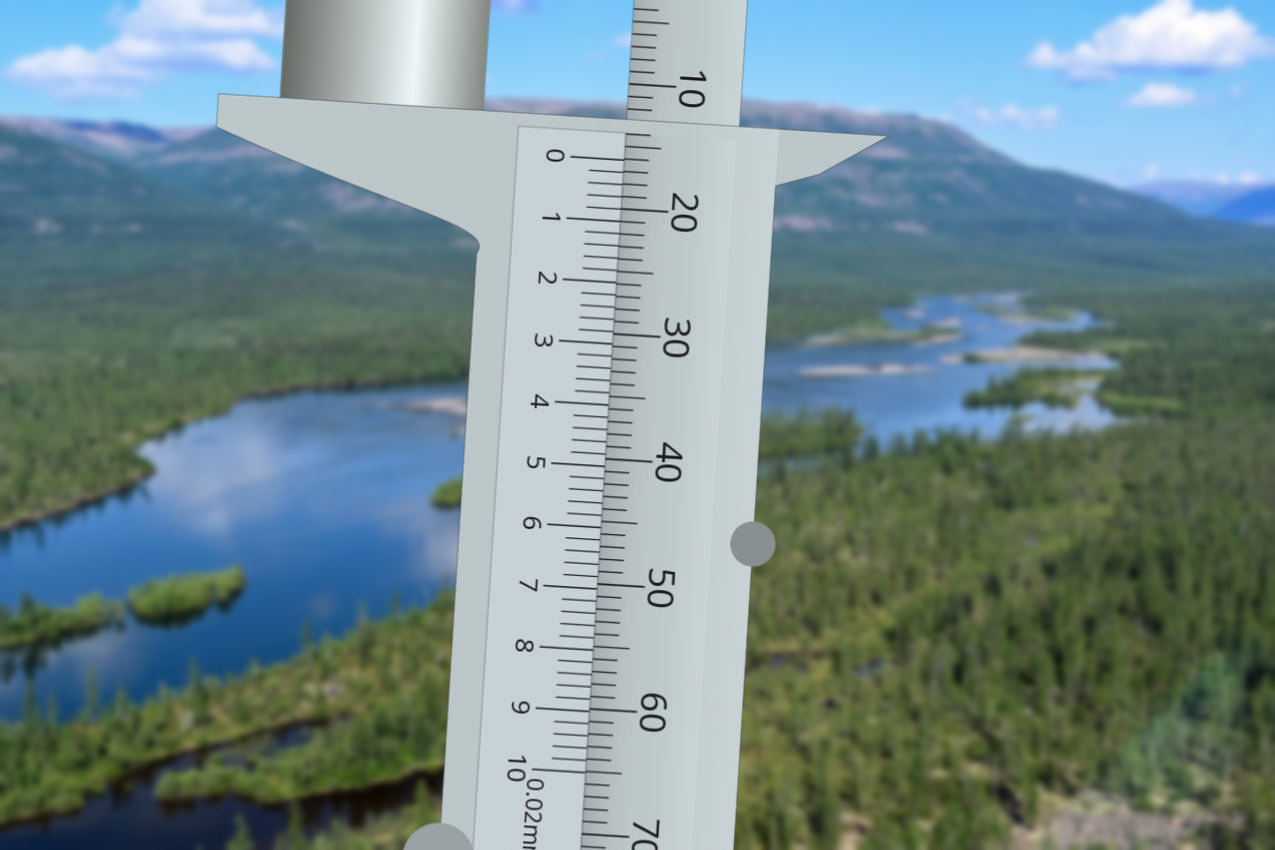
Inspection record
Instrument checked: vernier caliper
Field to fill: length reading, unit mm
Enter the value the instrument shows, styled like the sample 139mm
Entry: 16.1mm
